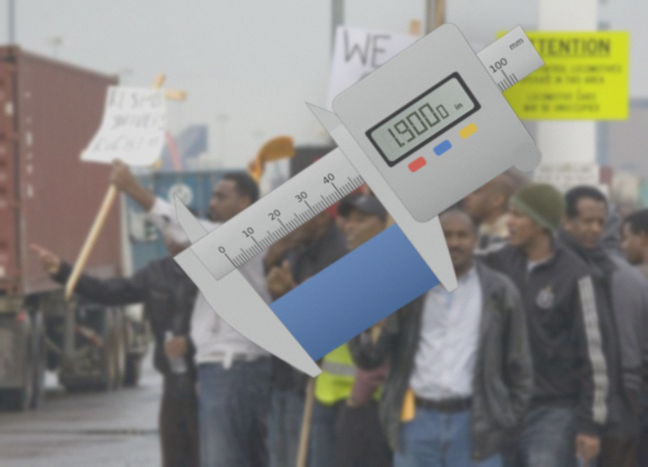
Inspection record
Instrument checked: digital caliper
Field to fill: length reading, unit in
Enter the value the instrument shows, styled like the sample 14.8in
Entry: 1.9000in
